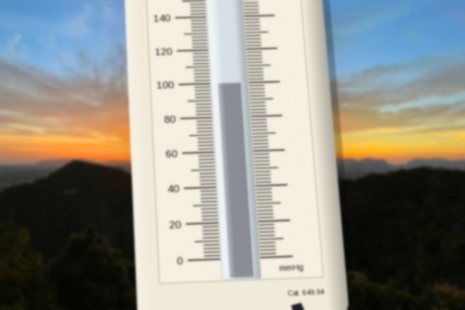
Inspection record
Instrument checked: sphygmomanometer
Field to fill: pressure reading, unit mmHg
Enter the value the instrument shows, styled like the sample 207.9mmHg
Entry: 100mmHg
